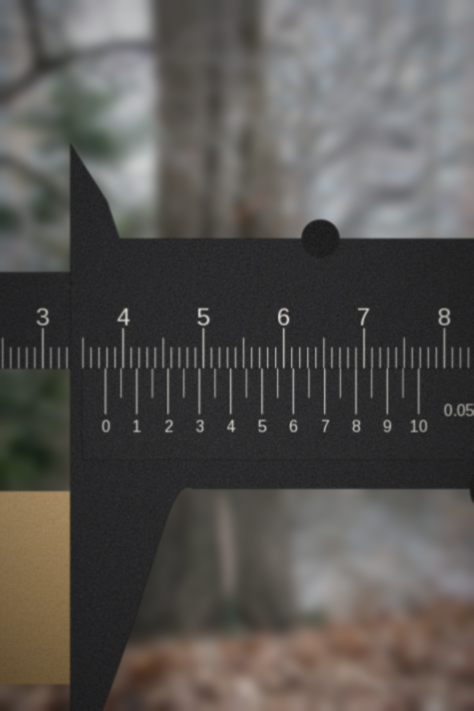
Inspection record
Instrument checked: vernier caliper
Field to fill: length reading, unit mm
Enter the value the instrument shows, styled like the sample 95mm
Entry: 37.8mm
